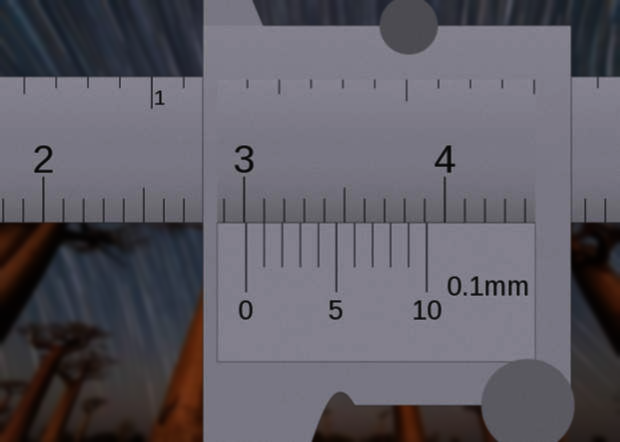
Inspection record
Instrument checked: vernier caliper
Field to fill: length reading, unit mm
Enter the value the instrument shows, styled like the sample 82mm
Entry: 30.1mm
